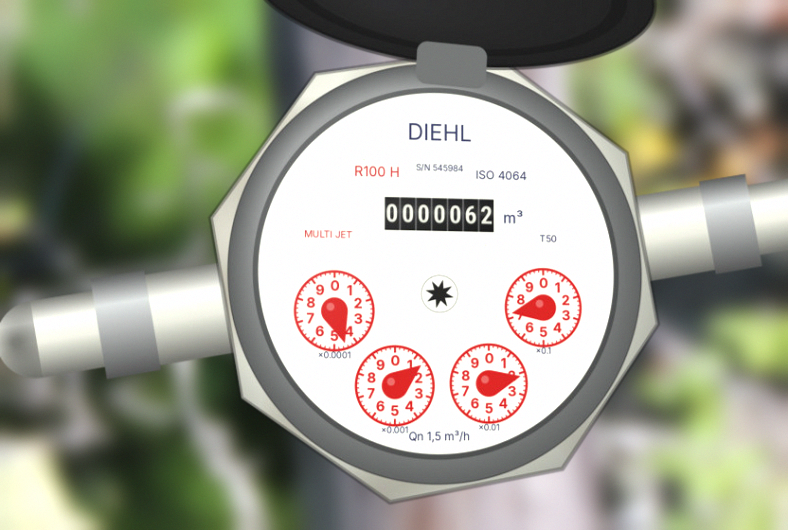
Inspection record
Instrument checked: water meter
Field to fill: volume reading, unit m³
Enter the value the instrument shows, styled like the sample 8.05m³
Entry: 62.7214m³
